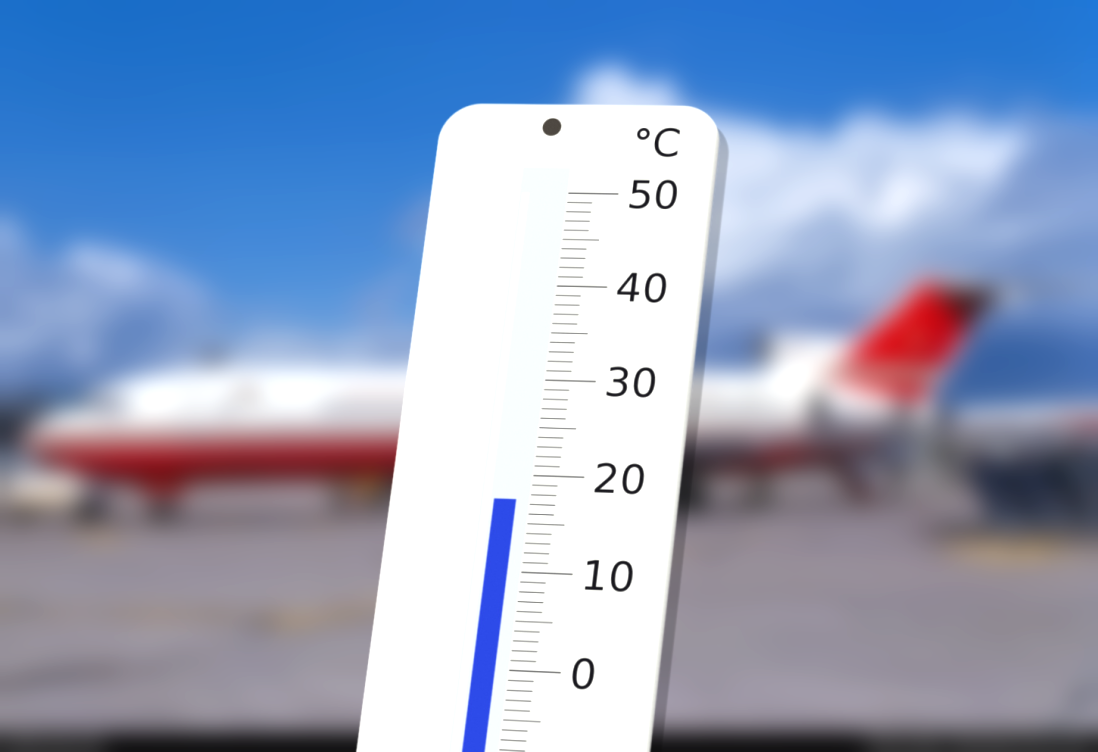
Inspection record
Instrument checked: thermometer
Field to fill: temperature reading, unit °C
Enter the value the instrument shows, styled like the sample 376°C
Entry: 17.5°C
